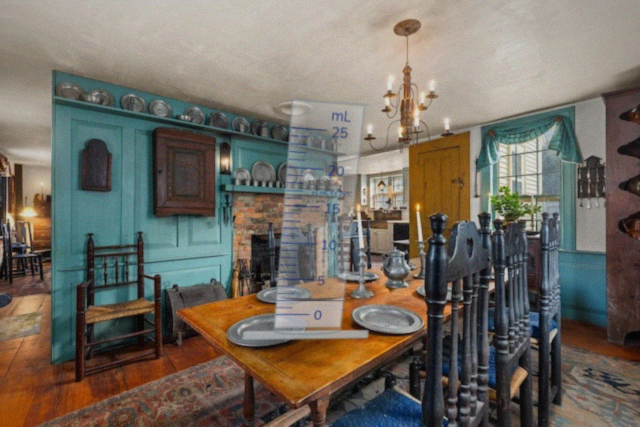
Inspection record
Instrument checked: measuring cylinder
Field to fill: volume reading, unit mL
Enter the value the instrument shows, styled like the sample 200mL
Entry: 2mL
